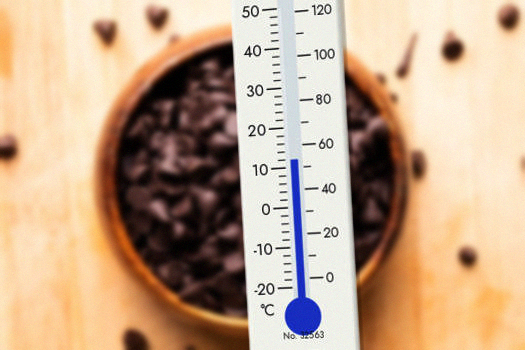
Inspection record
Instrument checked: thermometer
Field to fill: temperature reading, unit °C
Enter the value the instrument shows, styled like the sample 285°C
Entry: 12°C
